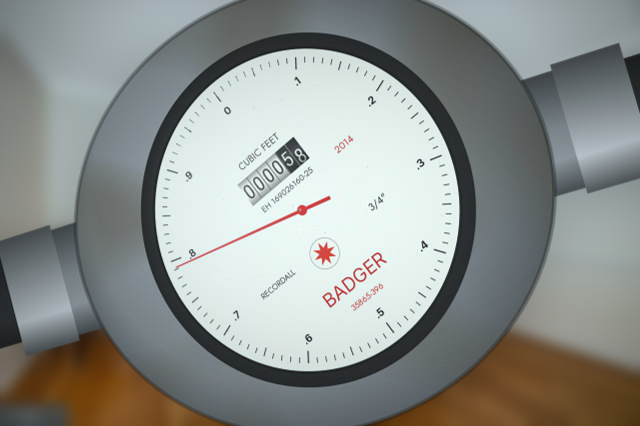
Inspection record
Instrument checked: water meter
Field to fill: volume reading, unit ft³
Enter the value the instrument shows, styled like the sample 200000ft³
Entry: 57.79ft³
